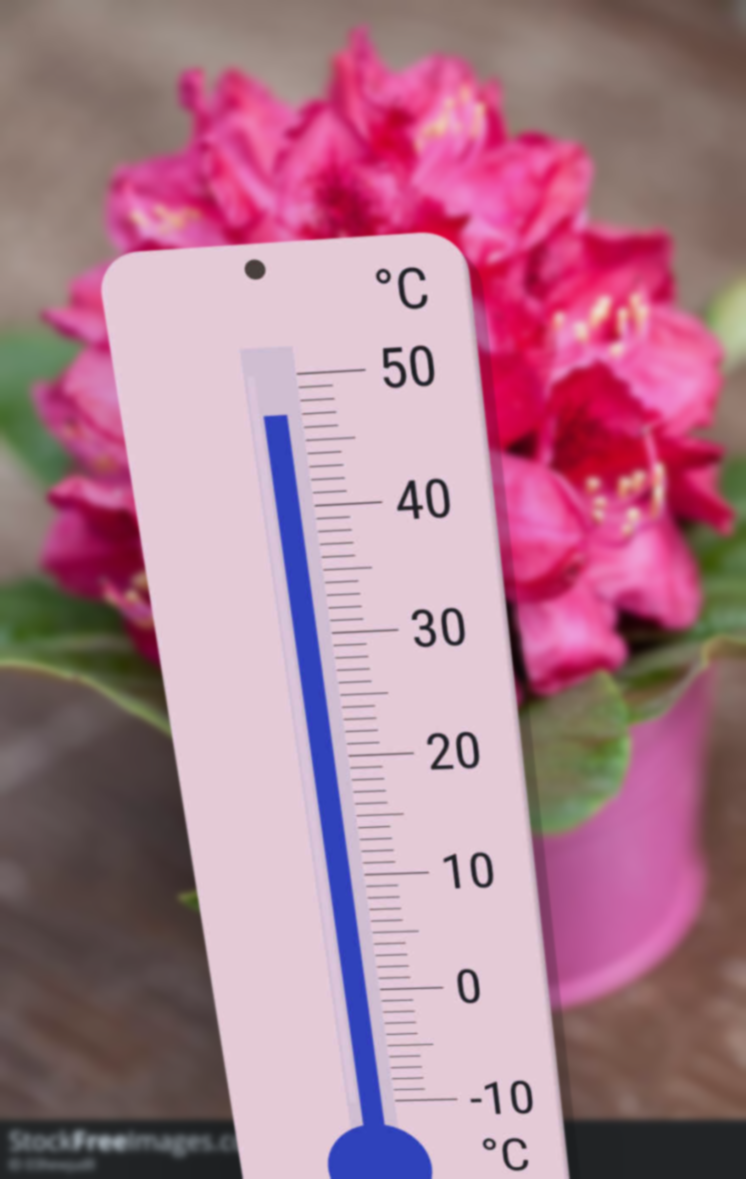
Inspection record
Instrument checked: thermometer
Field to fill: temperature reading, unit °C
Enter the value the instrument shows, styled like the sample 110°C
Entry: 47°C
